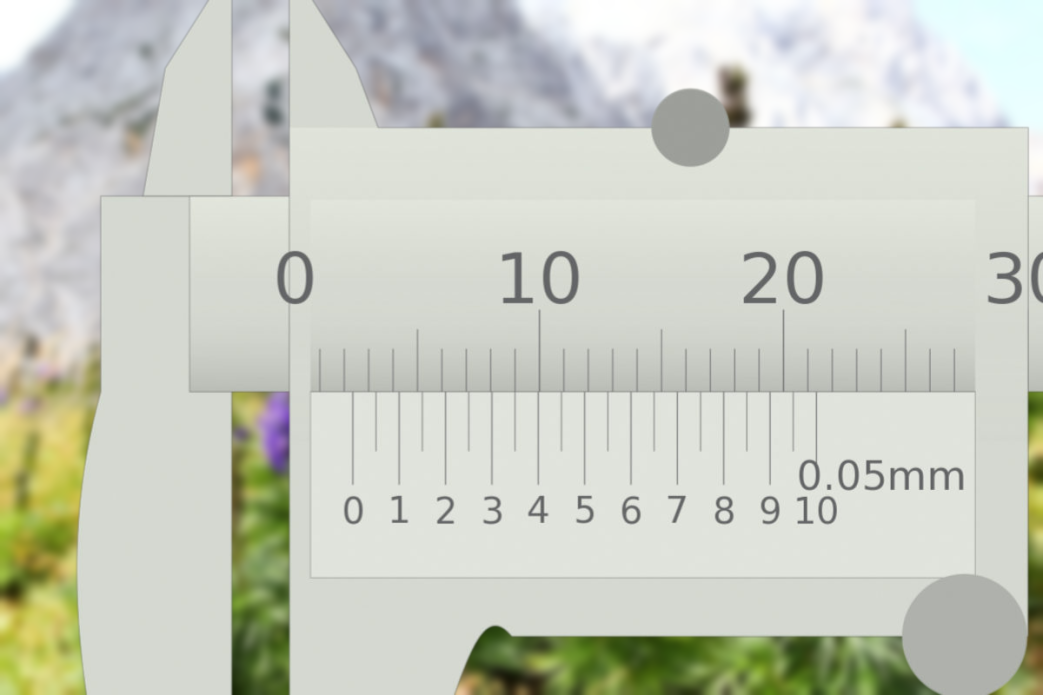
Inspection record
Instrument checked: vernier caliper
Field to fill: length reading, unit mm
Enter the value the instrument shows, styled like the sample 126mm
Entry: 2.35mm
